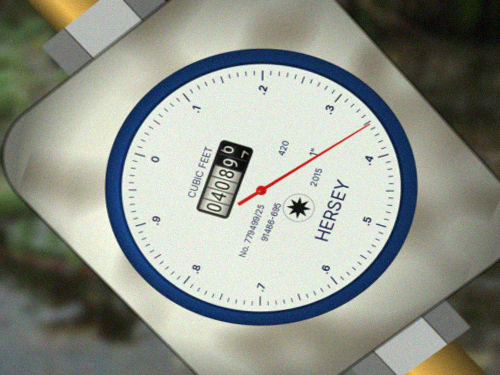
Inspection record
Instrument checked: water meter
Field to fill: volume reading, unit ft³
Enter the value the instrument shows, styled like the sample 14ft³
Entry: 40896.35ft³
